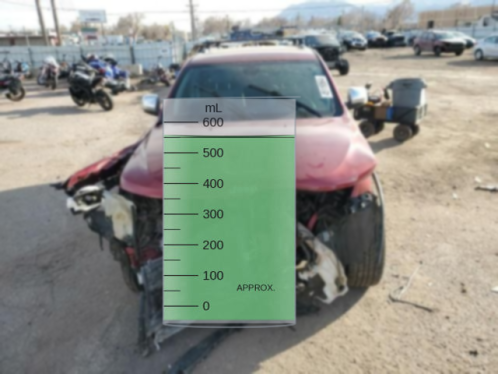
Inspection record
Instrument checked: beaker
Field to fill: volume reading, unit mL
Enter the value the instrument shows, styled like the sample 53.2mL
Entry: 550mL
